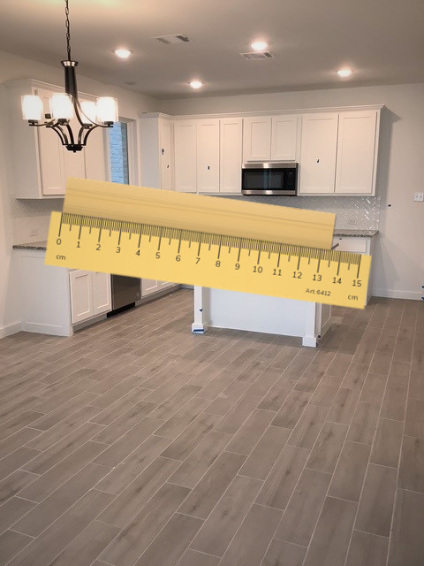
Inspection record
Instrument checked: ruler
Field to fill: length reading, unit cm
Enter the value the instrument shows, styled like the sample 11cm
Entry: 13.5cm
